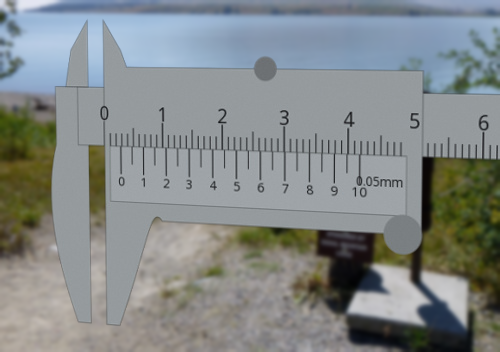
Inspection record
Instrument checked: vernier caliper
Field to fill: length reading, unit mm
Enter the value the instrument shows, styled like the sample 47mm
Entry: 2.8mm
